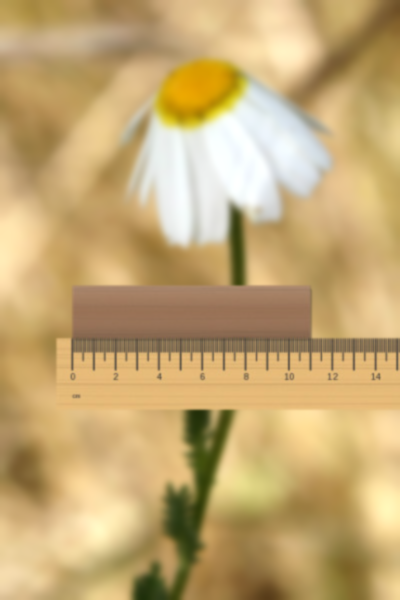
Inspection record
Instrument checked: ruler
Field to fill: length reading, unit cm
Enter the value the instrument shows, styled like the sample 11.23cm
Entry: 11cm
